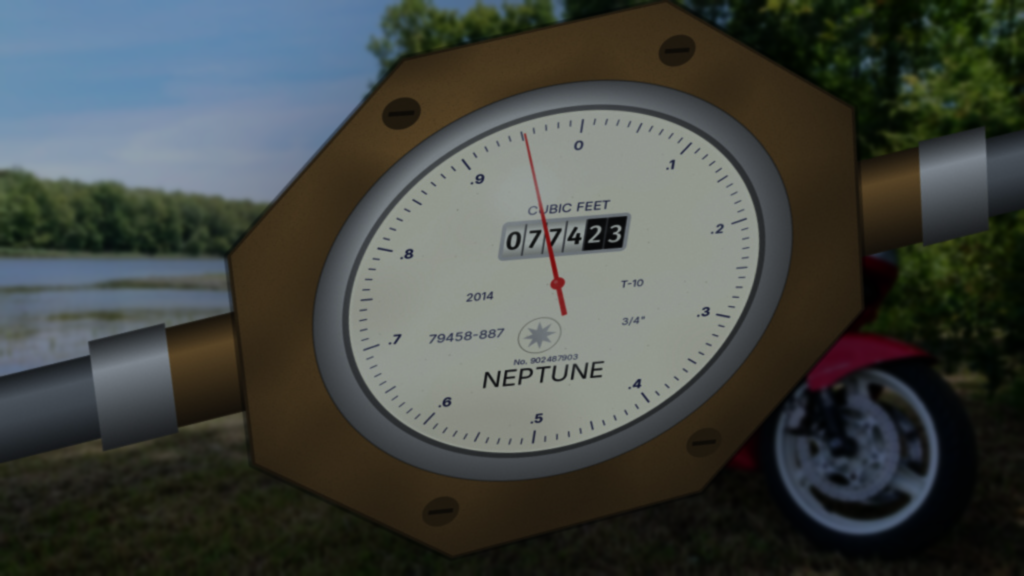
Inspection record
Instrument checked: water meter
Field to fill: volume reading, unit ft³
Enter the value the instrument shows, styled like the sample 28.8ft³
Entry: 77422.95ft³
